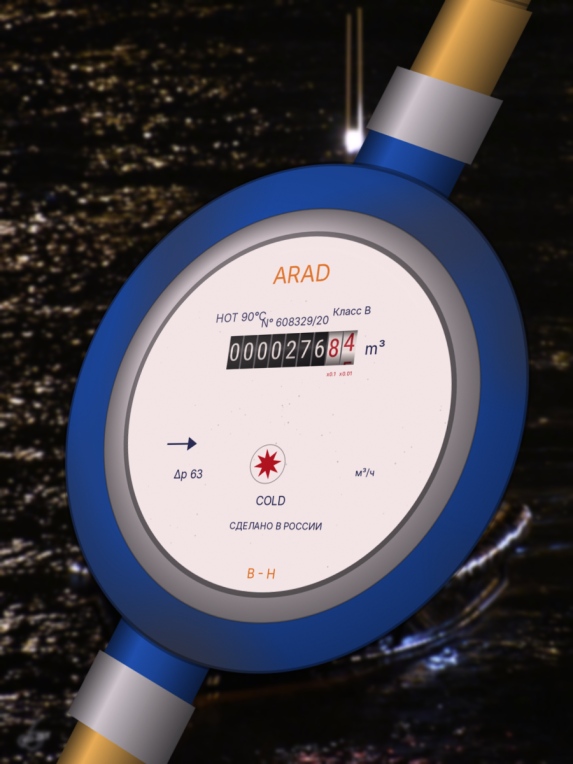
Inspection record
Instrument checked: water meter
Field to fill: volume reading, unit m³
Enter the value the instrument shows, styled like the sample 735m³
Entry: 276.84m³
